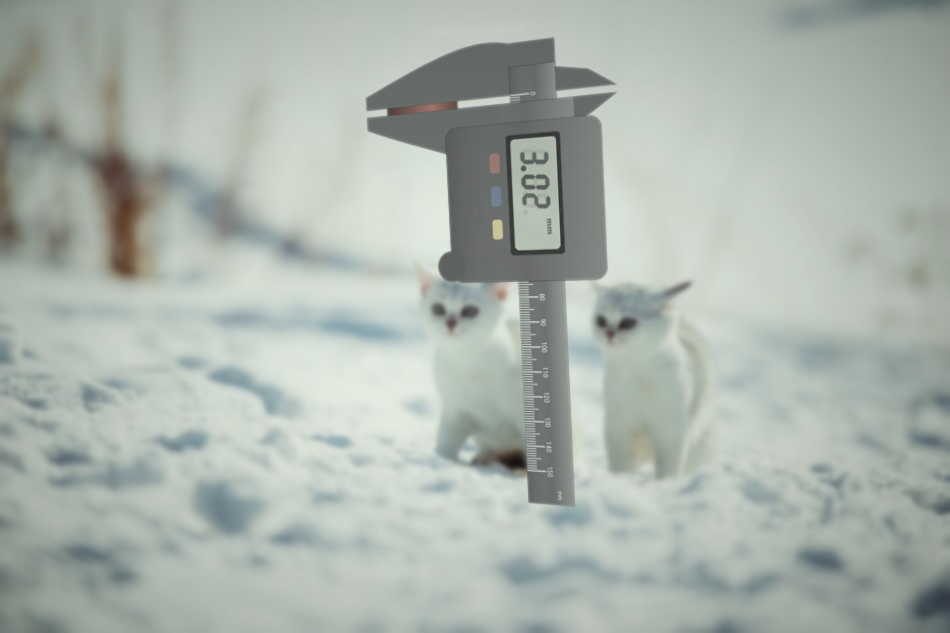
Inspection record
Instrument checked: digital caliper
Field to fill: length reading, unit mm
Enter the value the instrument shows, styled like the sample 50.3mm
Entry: 3.02mm
